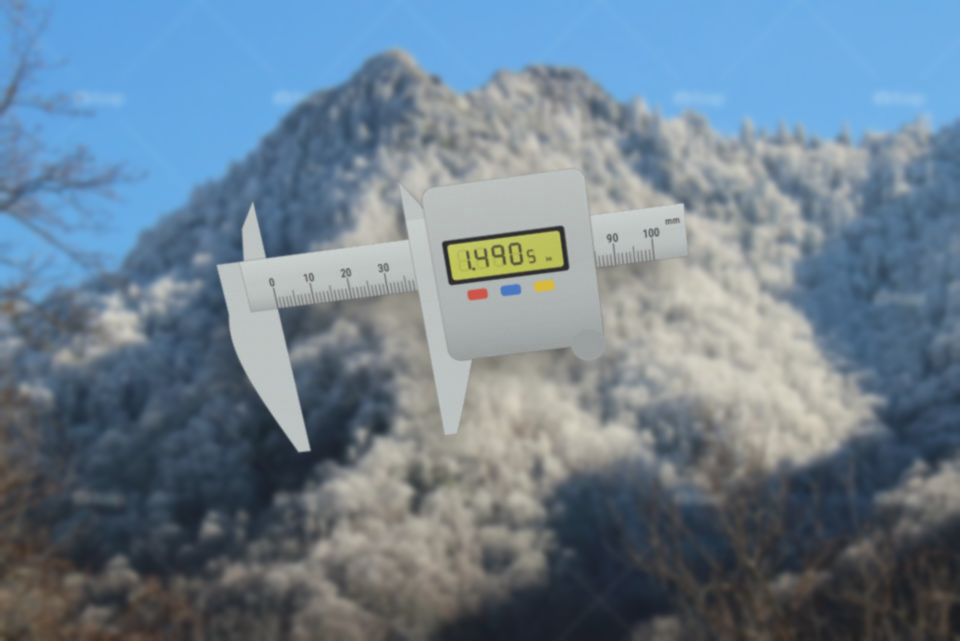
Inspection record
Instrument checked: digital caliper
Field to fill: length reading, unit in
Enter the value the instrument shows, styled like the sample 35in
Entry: 1.4905in
